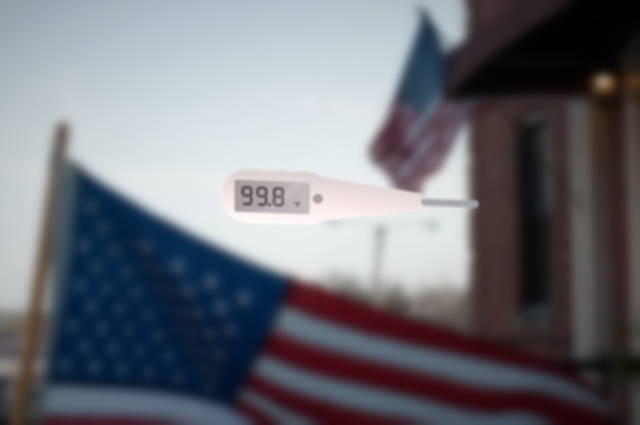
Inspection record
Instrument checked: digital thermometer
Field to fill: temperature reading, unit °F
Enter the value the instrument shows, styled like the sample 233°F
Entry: 99.8°F
